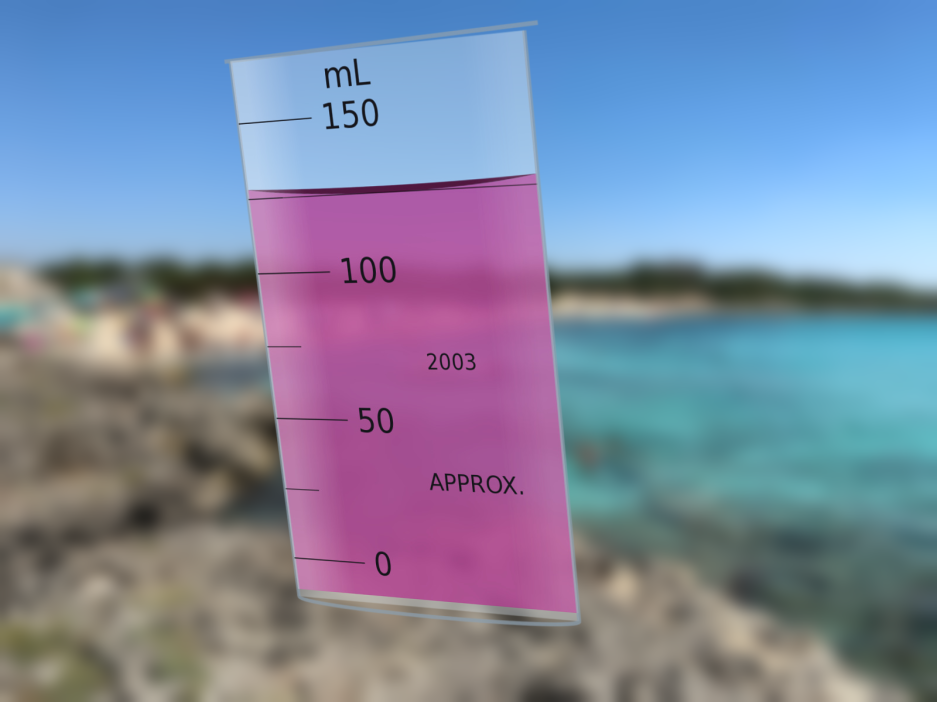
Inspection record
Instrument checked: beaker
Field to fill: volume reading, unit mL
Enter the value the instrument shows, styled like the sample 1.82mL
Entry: 125mL
